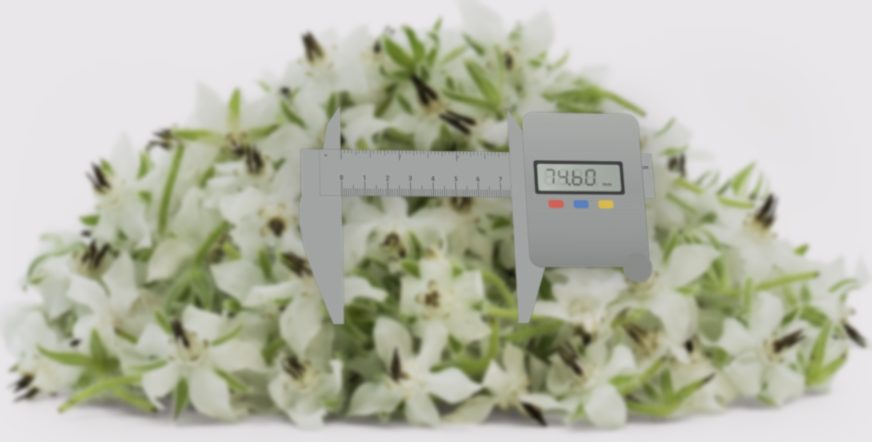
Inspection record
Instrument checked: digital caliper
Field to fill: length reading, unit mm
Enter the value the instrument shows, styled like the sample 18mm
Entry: 74.60mm
